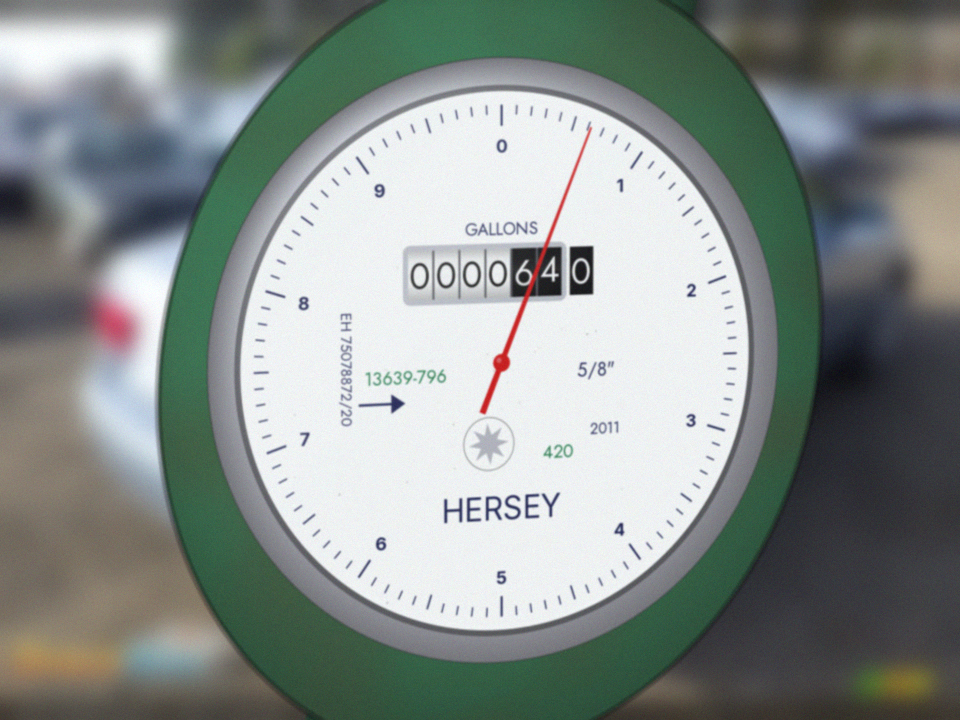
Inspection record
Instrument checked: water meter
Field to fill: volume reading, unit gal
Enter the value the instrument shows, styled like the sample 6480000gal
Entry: 640.6gal
